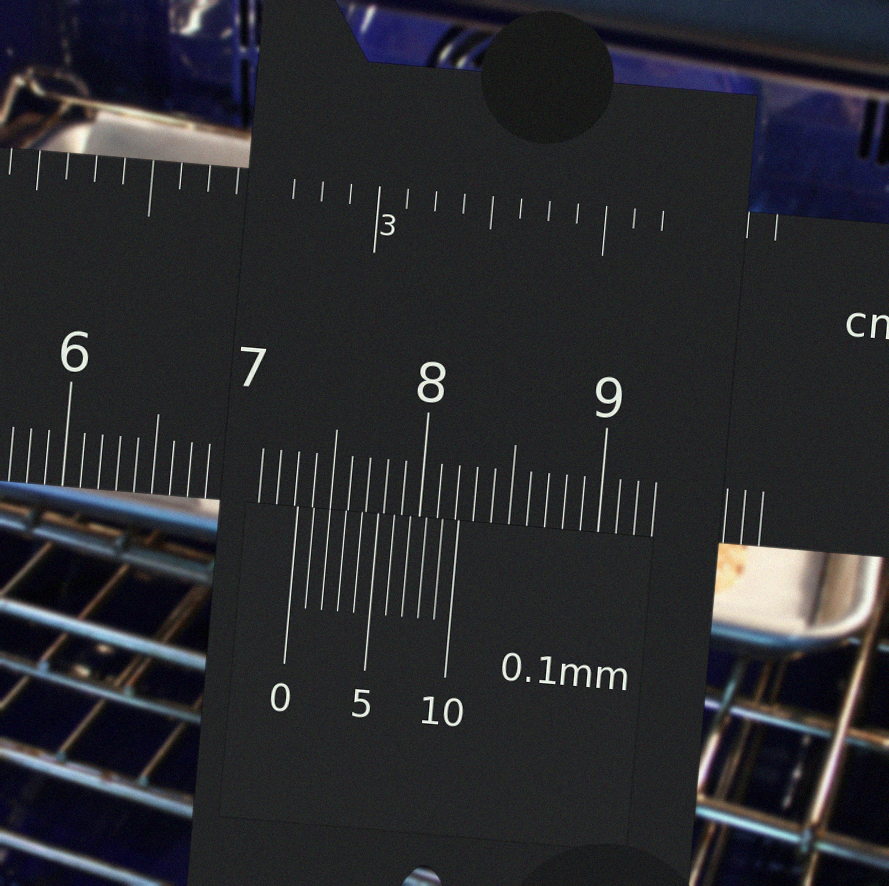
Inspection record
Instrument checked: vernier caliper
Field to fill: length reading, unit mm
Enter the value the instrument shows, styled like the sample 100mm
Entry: 73.2mm
